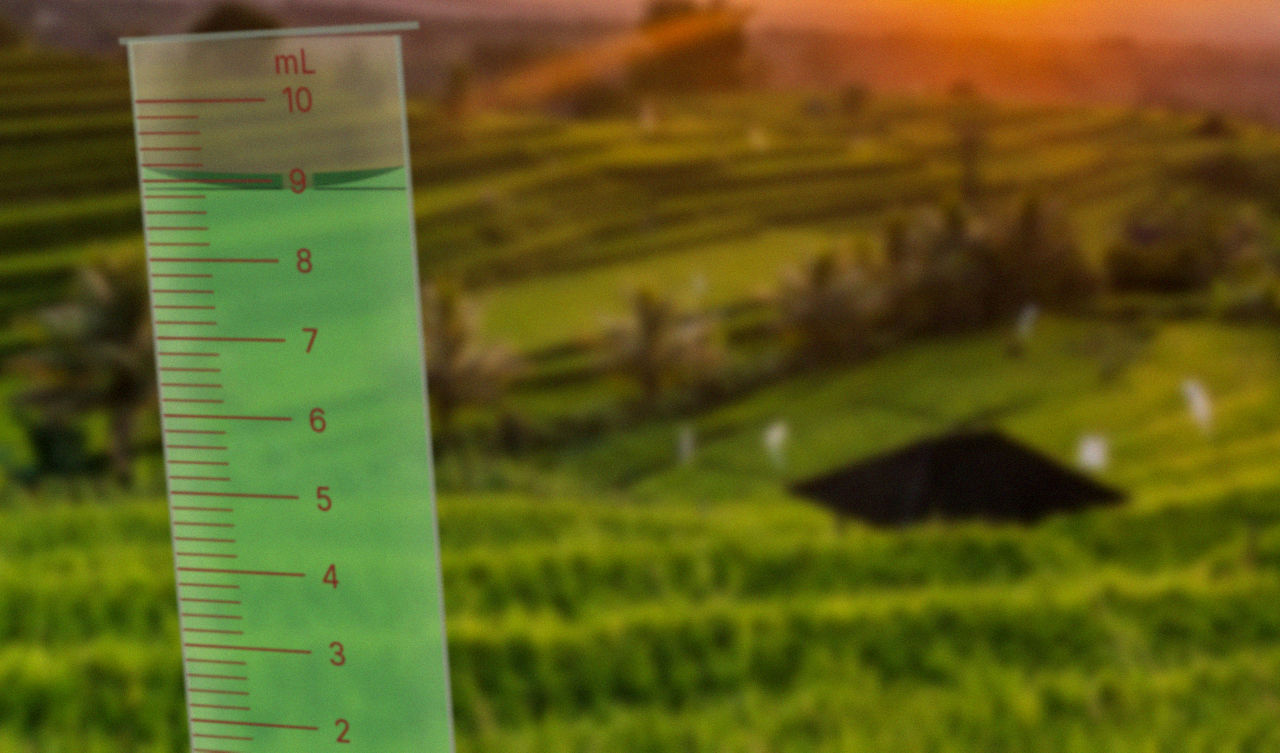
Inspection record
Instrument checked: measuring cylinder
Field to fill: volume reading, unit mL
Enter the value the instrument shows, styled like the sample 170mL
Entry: 8.9mL
